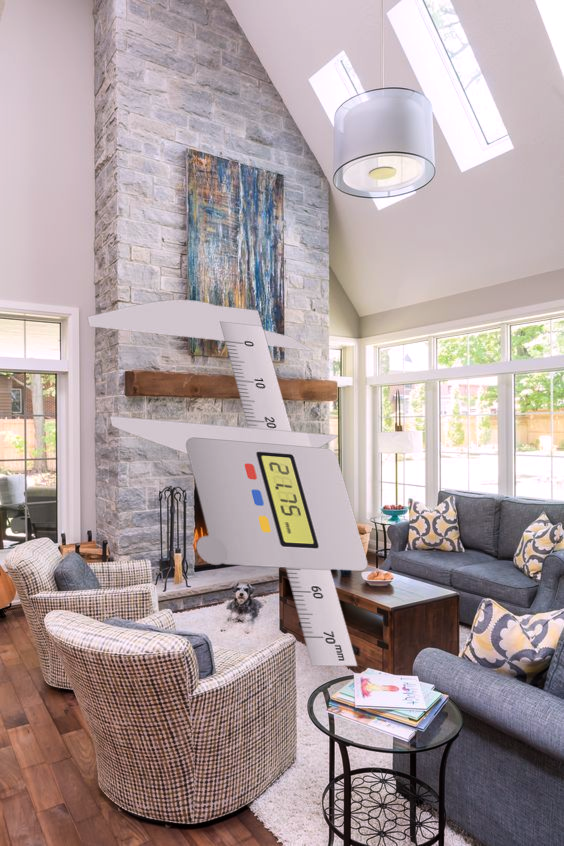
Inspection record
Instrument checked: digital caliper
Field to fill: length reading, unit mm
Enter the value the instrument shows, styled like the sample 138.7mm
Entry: 21.75mm
